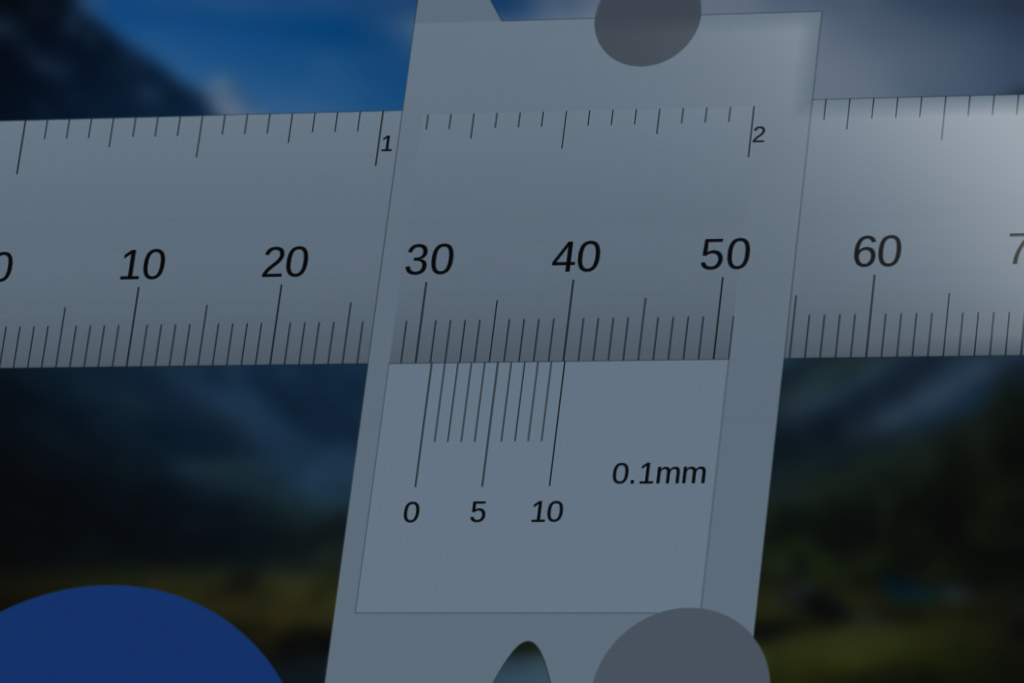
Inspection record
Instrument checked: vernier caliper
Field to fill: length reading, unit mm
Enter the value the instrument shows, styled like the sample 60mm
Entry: 31.1mm
